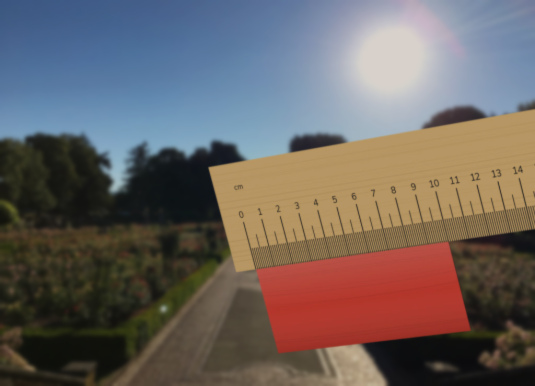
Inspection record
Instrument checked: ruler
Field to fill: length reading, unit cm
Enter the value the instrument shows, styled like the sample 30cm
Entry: 10cm
